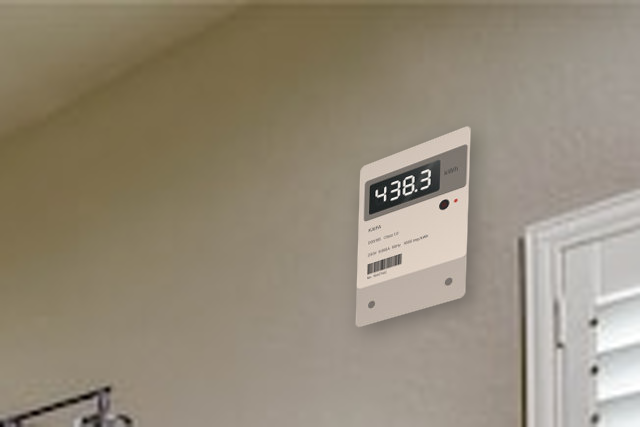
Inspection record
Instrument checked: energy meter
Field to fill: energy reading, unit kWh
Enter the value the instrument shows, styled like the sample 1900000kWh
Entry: 438.3kWh
